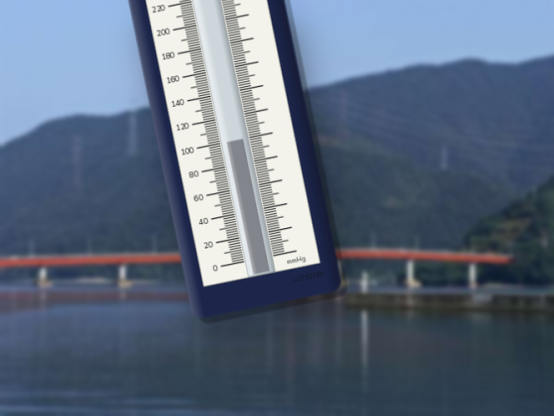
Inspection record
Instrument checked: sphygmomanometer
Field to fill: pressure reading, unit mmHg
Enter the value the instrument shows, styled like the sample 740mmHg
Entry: 100mmHg
